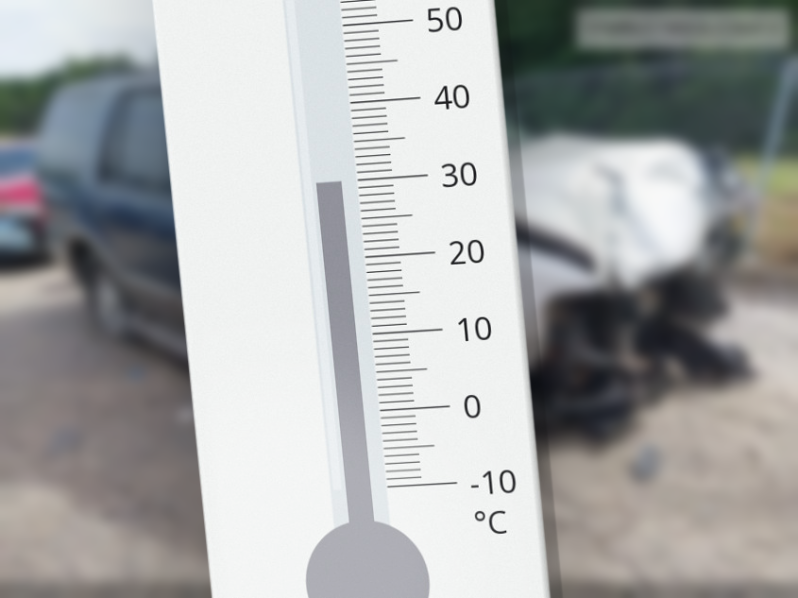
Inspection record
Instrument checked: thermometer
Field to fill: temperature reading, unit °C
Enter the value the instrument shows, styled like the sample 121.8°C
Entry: 30°C
